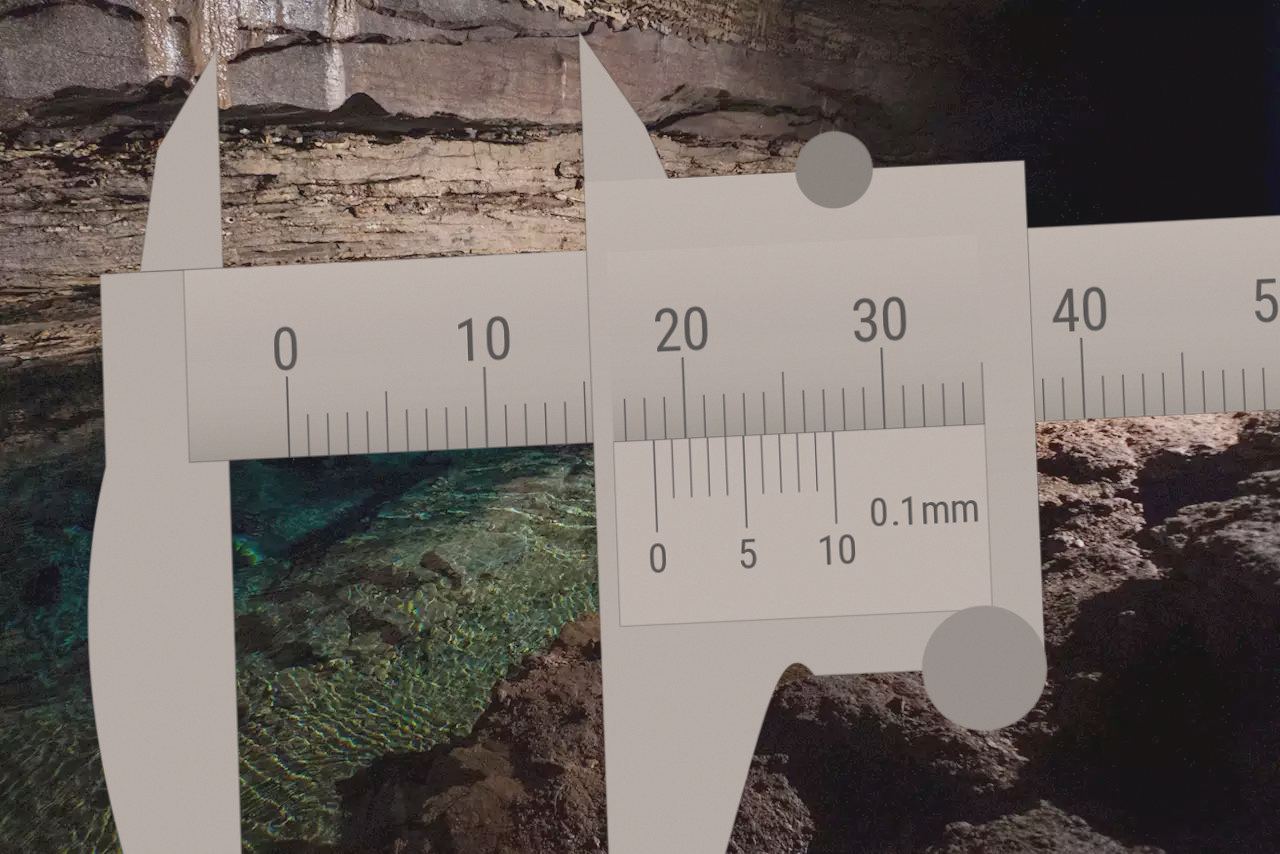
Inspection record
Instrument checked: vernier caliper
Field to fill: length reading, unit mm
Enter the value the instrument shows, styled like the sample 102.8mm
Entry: 18.4mm
